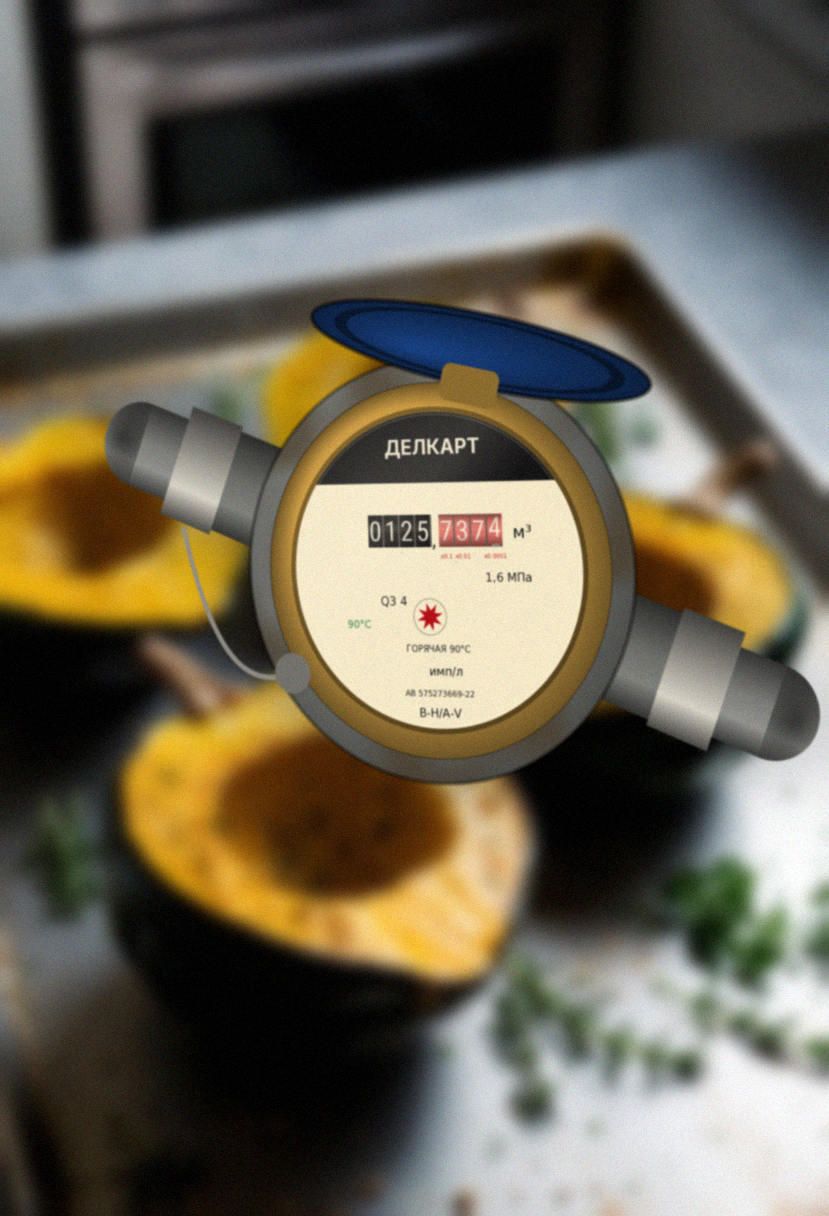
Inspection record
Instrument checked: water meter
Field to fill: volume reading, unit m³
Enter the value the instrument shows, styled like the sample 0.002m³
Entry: 125.7374m³
